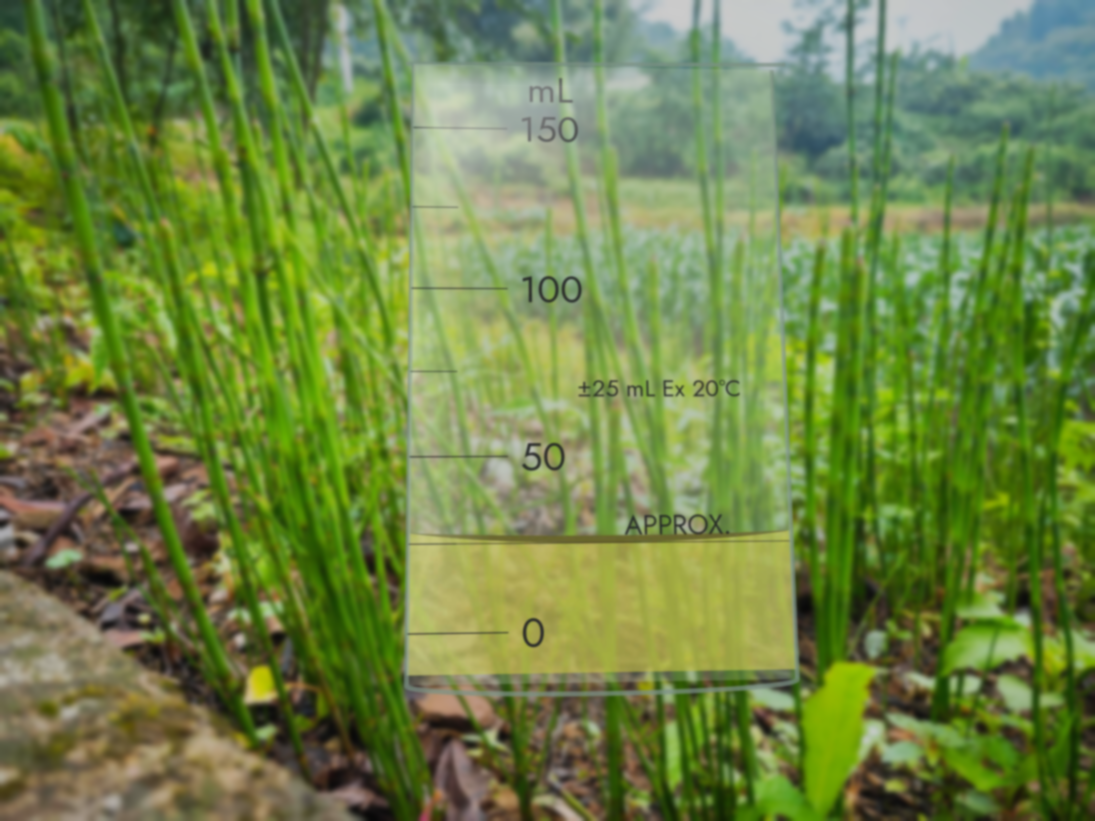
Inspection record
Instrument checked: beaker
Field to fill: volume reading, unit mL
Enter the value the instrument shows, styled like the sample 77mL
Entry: 25mL
